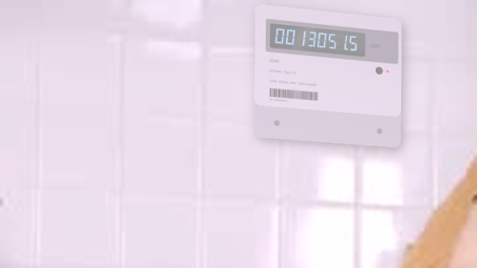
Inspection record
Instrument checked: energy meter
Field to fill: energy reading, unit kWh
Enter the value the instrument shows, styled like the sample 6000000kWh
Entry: 13051.5kWh
